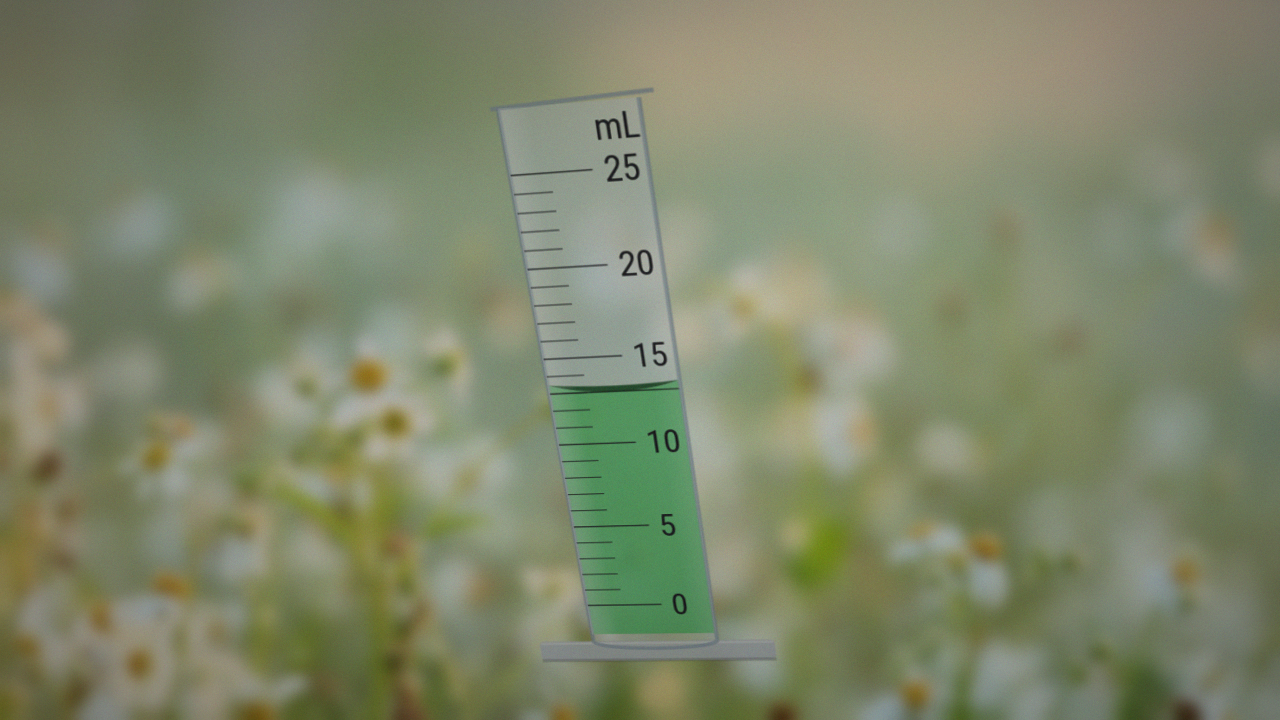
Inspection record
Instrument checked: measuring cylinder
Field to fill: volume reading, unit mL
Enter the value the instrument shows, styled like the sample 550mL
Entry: 13mL
